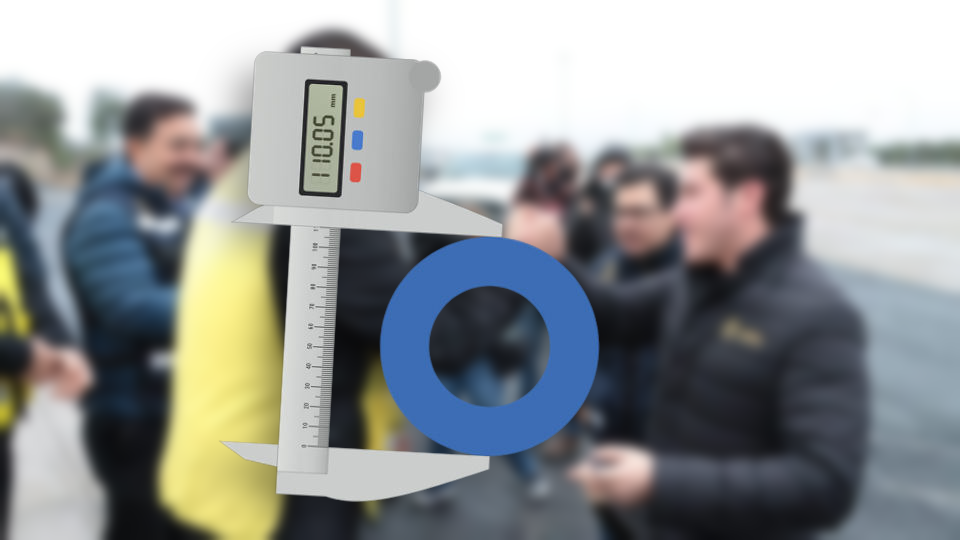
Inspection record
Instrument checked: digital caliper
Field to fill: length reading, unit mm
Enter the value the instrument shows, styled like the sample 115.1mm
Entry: 110.05mm
